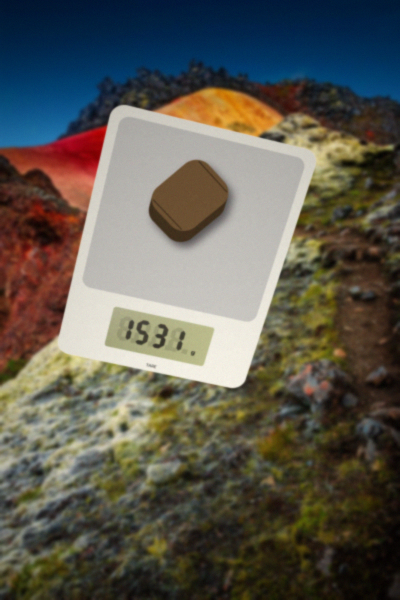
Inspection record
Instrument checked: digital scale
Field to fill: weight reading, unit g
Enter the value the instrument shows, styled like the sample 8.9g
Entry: 1531g
